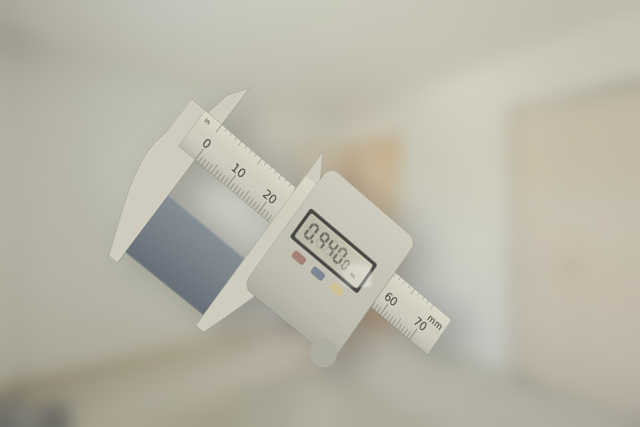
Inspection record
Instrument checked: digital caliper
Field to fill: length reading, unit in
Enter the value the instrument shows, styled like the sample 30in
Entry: 0.9400in
